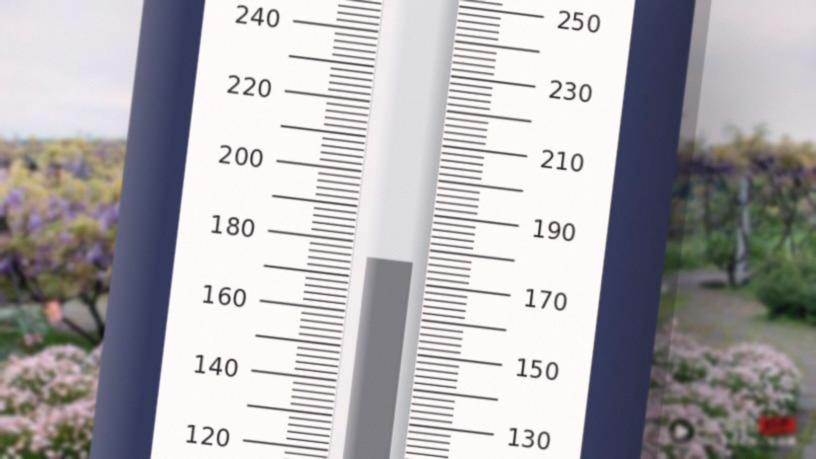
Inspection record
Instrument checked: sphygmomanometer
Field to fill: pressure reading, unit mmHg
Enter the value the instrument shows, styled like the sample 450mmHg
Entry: 176mmHg
